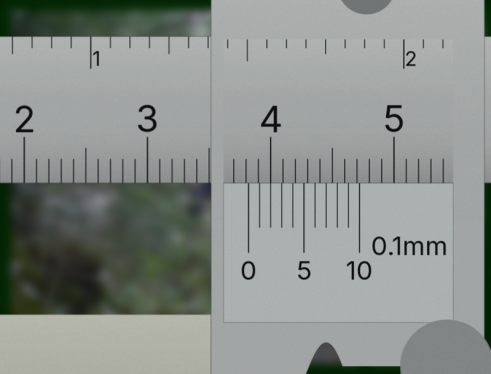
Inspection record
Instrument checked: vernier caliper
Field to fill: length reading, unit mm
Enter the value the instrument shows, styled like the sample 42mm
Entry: 38.2mm
